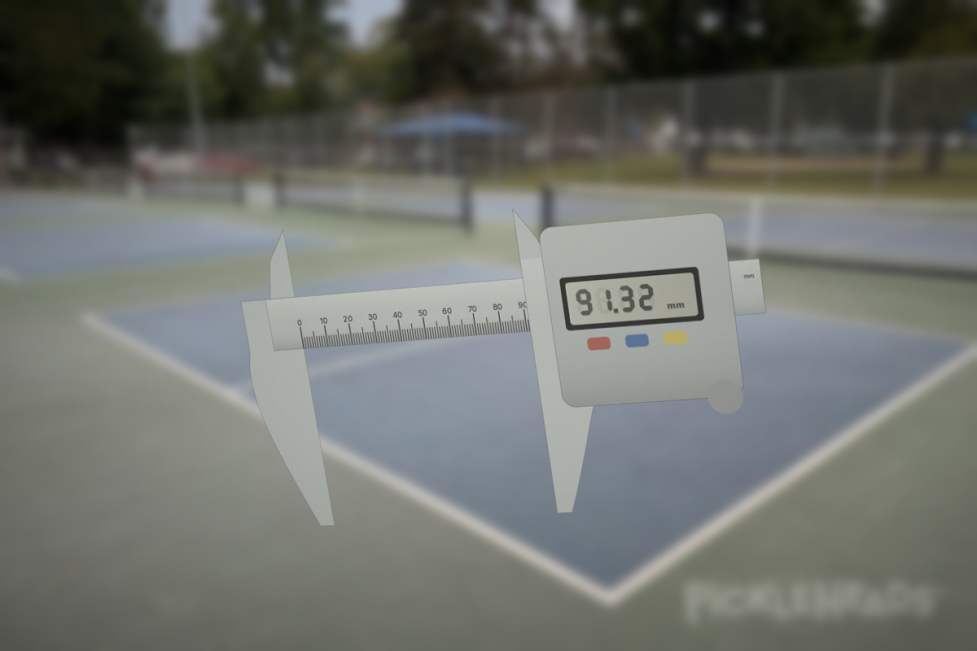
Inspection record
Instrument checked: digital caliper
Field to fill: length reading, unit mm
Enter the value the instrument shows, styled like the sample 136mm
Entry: 91.32mm
